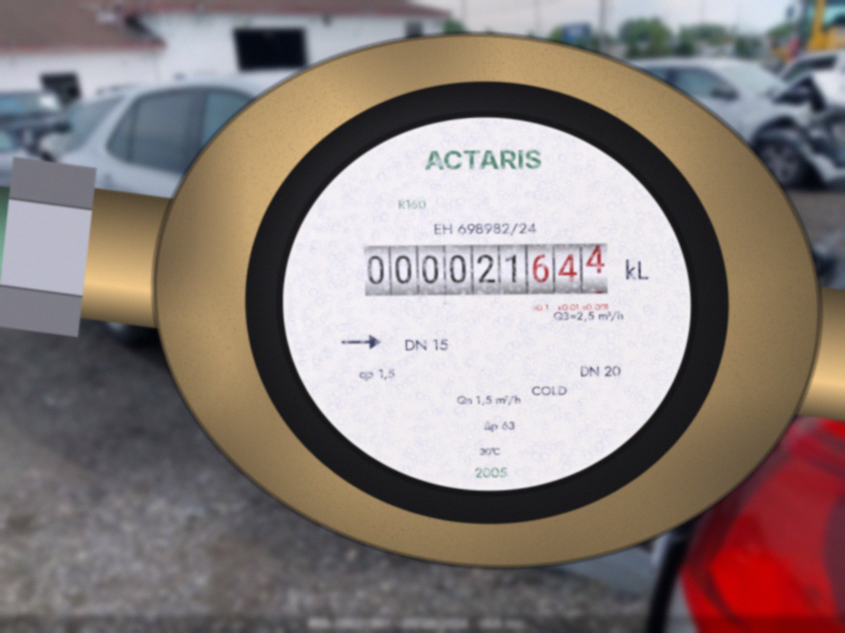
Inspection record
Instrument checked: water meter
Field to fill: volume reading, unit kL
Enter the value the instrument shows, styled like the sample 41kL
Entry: 21.644kL
